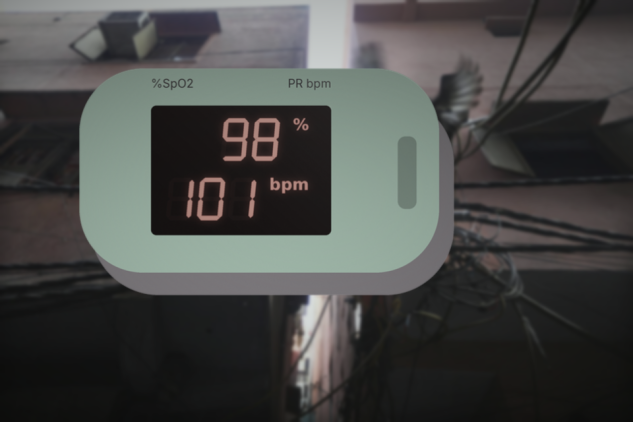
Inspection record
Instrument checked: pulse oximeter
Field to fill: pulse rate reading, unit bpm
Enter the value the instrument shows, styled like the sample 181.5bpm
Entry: 101bpm
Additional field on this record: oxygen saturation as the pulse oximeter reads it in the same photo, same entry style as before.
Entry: 98%
